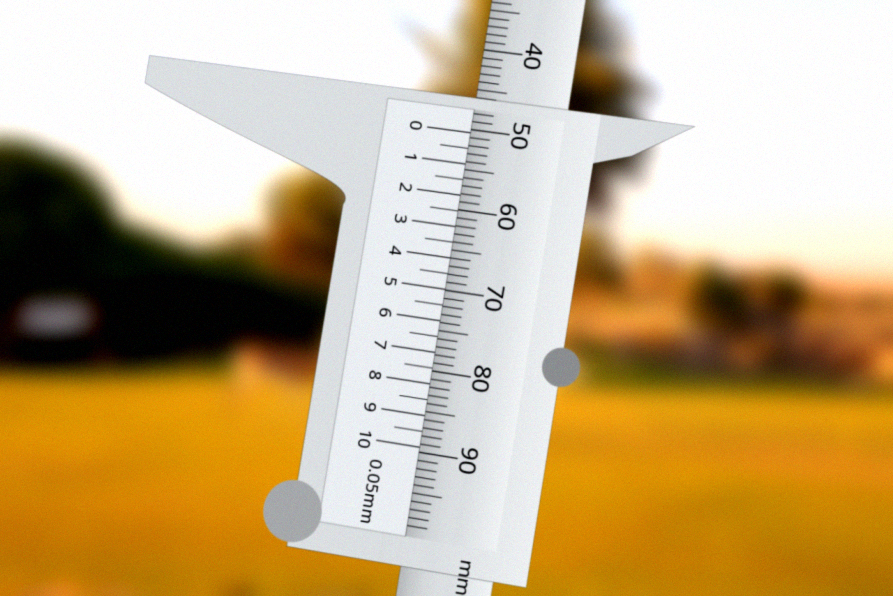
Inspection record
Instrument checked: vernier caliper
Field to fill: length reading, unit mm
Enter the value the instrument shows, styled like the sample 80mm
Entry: 50.4mm
